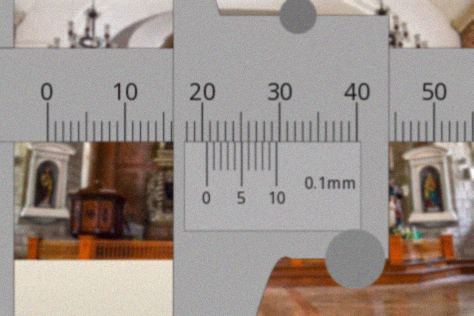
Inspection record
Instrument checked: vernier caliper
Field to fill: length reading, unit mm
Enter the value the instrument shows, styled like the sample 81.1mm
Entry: 20.6mm
